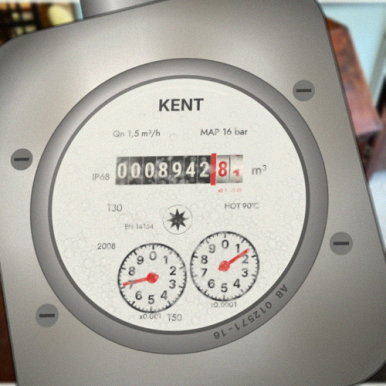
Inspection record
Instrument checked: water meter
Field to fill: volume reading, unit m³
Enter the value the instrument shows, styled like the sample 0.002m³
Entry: 8942.8071m³
